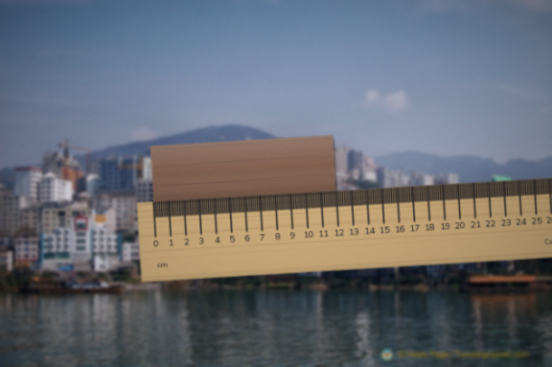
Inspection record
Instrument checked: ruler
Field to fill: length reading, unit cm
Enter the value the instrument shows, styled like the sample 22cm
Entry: 12cm
